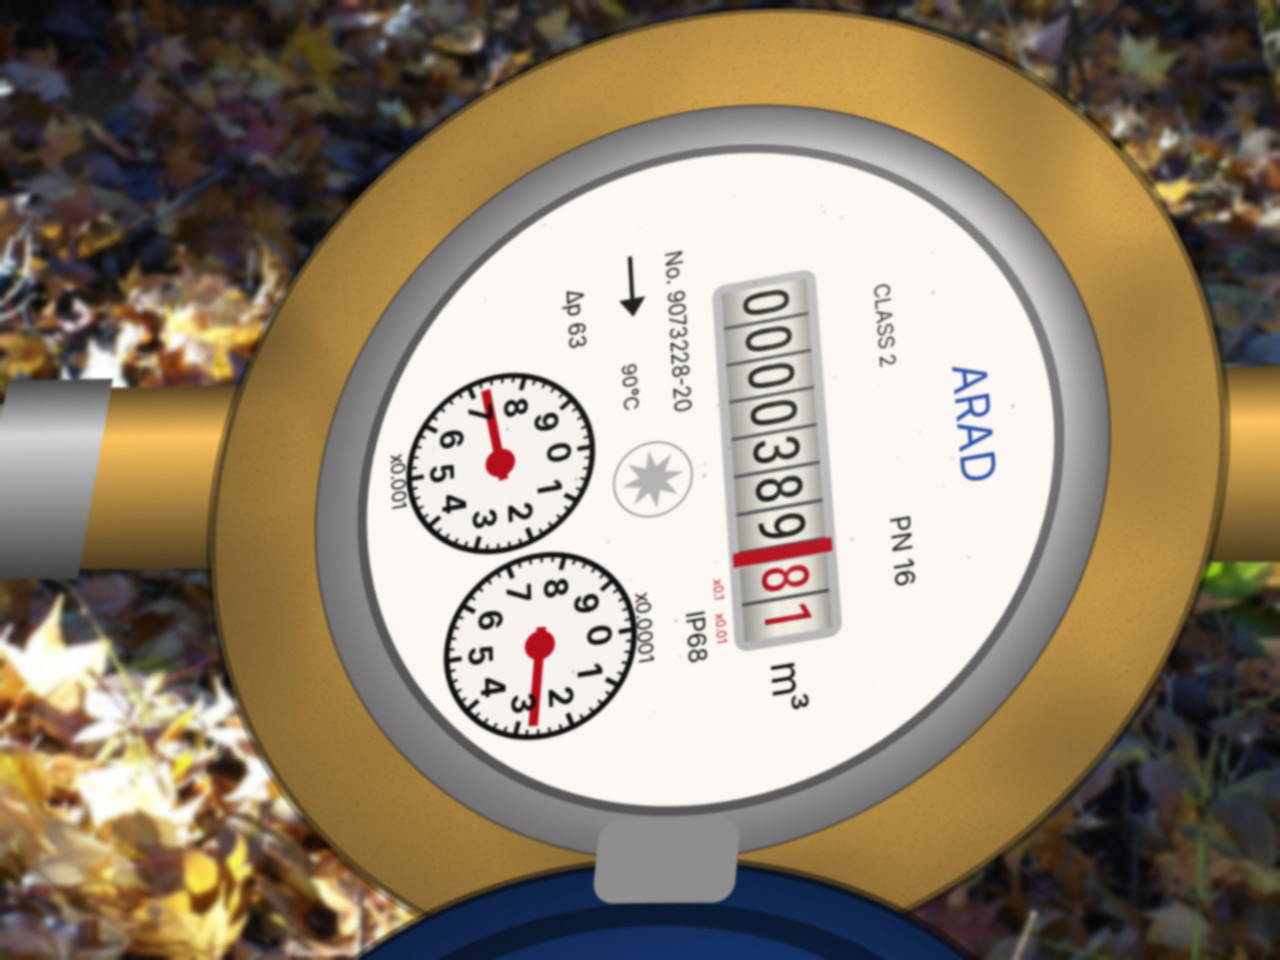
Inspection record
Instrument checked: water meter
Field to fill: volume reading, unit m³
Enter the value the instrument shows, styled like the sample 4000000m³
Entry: 389.8172m³
